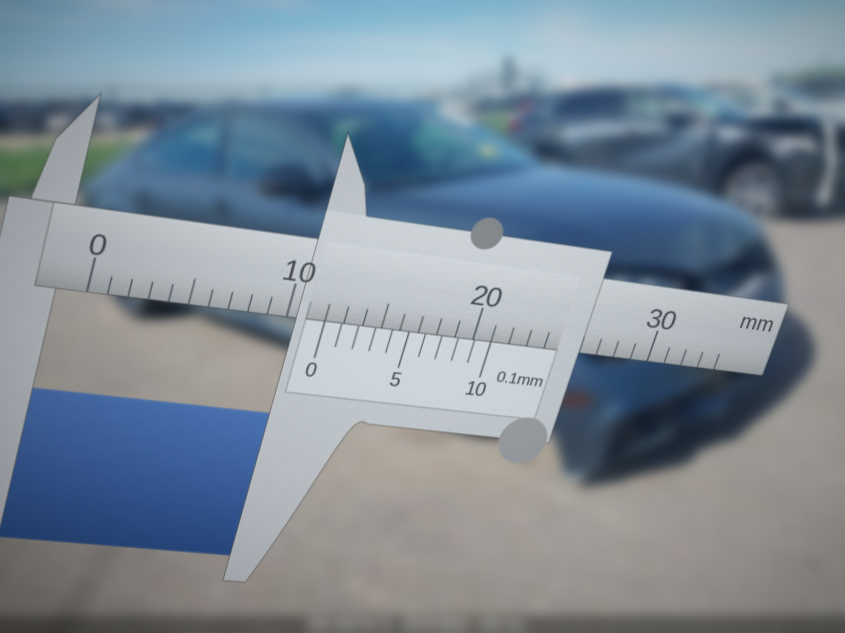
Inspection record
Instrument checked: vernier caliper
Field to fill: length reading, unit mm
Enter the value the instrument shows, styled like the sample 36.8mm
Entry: 12.0mm
